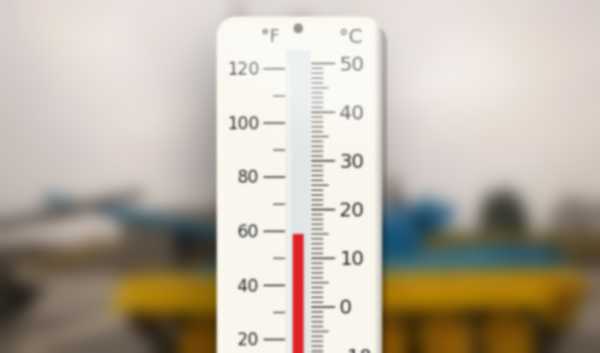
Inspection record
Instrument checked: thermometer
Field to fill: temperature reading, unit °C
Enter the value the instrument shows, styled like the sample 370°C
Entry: 15°C
